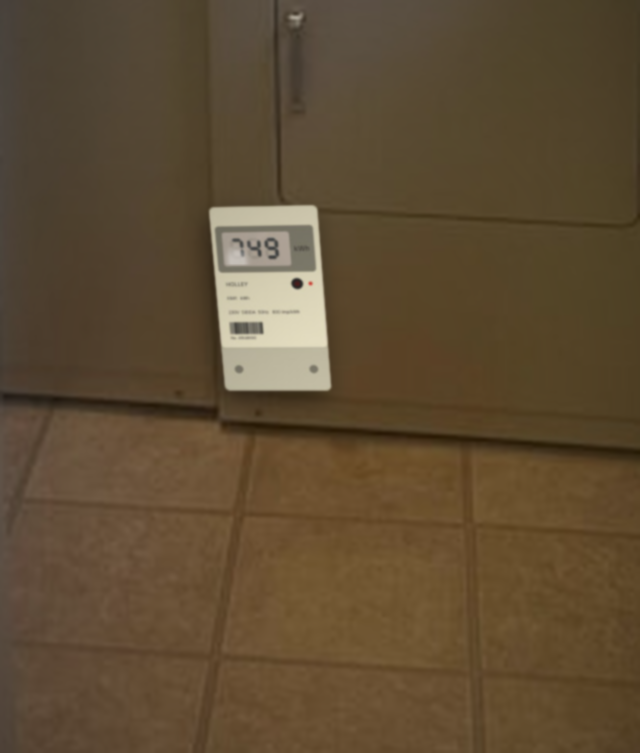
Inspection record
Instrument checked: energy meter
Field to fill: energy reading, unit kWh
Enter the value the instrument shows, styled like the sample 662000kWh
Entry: 749kWh
